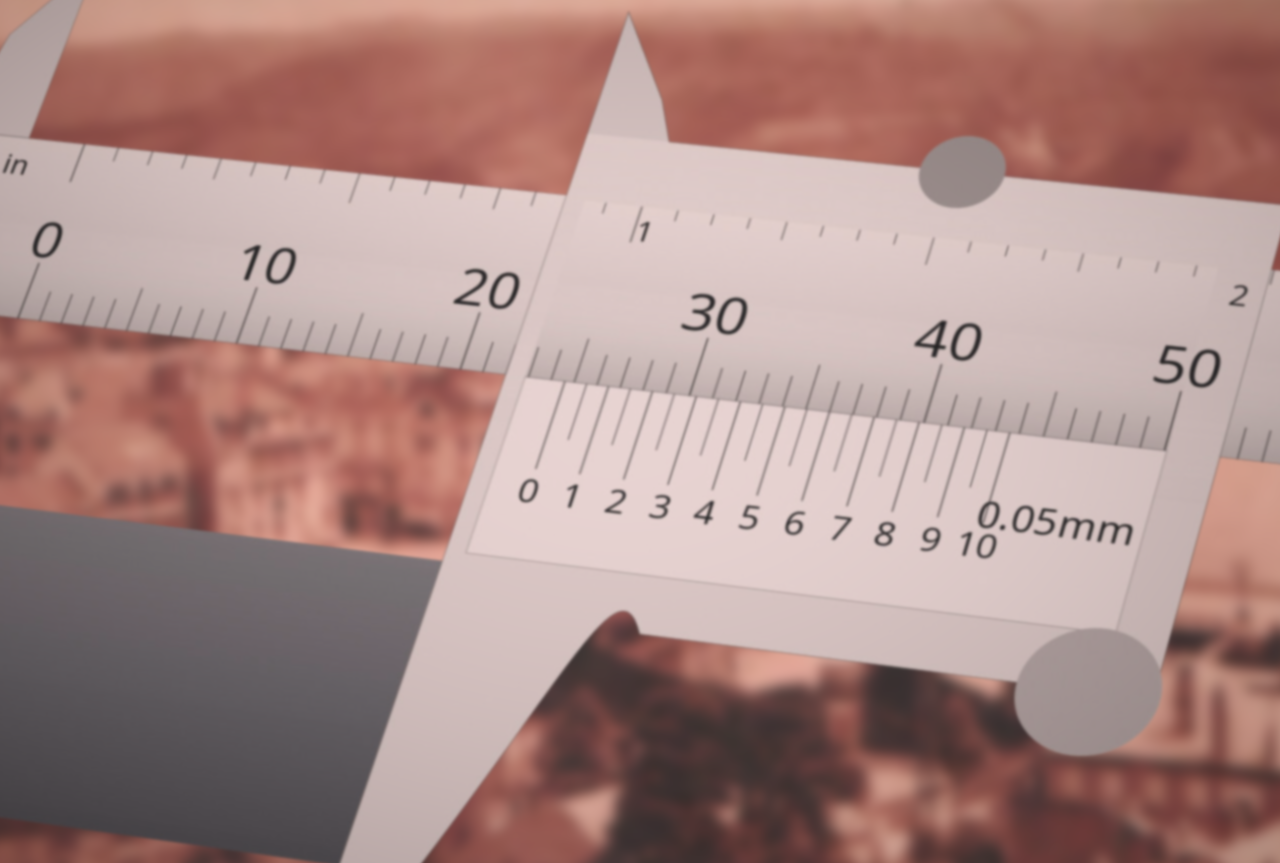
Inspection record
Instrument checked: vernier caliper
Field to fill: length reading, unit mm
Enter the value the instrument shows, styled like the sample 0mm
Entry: 24.6mm
